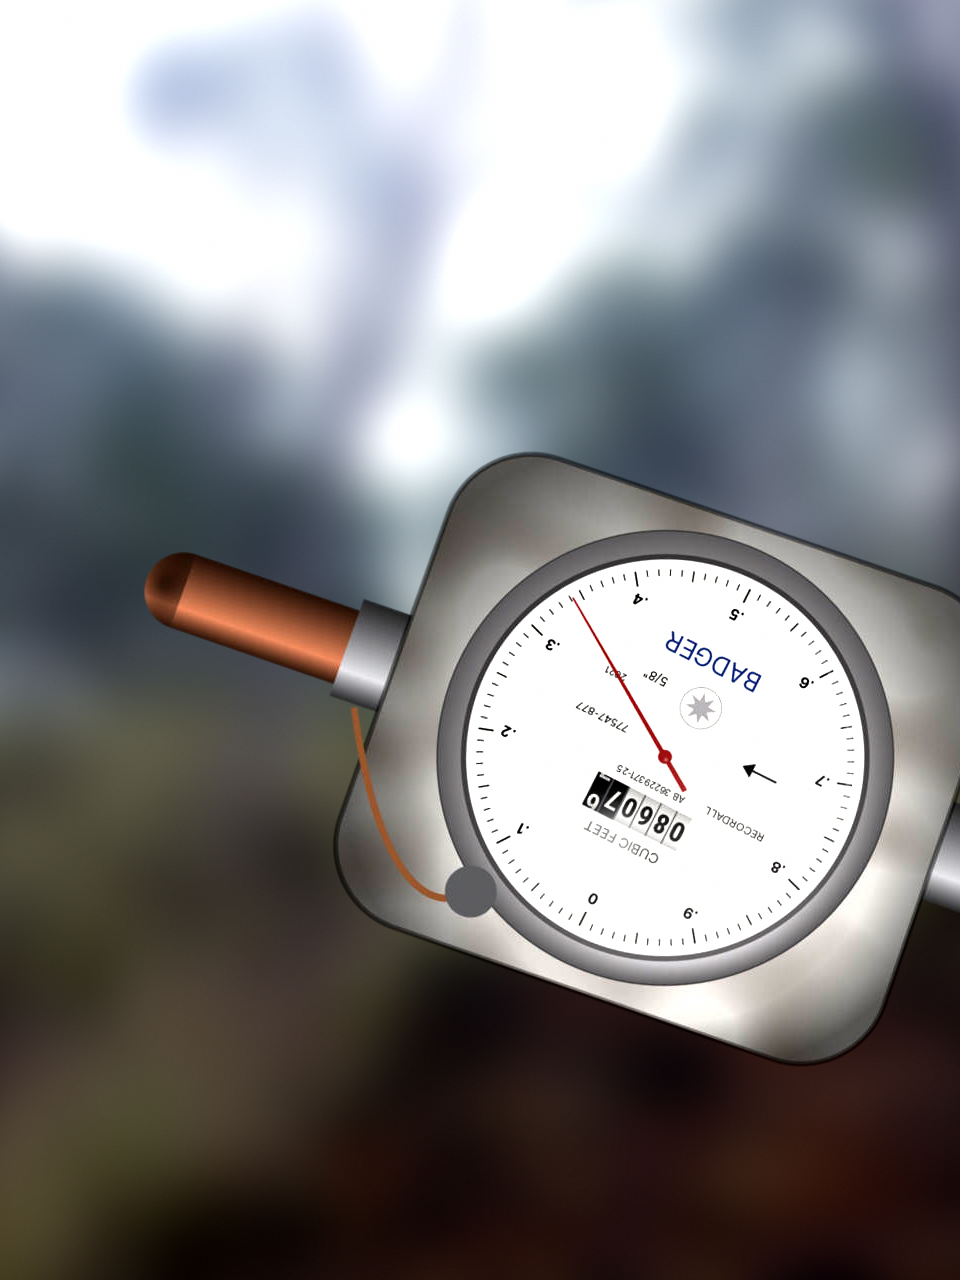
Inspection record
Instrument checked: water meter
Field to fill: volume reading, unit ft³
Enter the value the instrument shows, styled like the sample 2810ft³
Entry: 86076.34ft³
